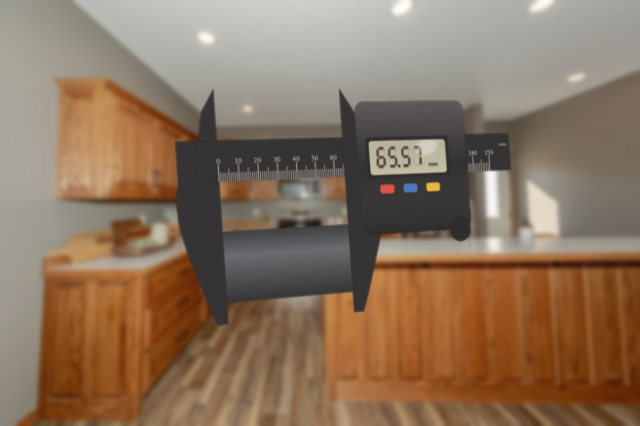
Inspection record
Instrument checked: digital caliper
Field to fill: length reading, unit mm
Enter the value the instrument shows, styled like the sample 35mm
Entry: 65.57mm
